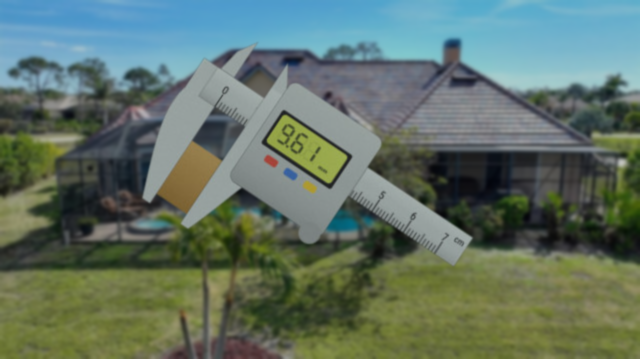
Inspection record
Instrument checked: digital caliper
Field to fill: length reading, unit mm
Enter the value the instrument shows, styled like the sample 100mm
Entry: 9.61mm
